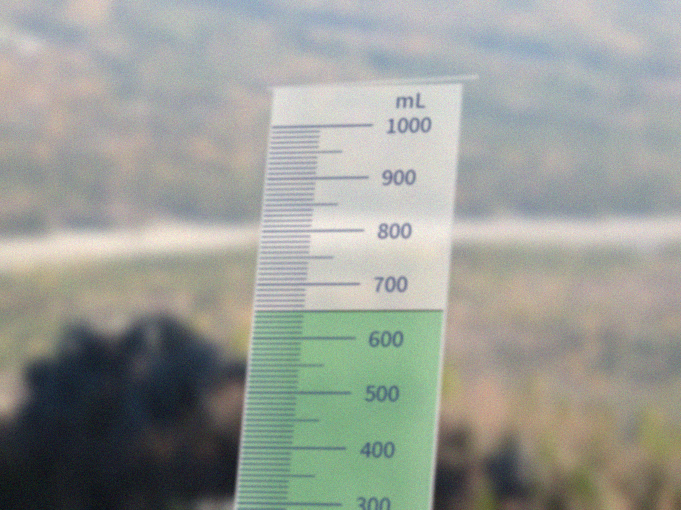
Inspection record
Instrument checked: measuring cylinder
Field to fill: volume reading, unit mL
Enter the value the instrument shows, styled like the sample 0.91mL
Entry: 650mL
